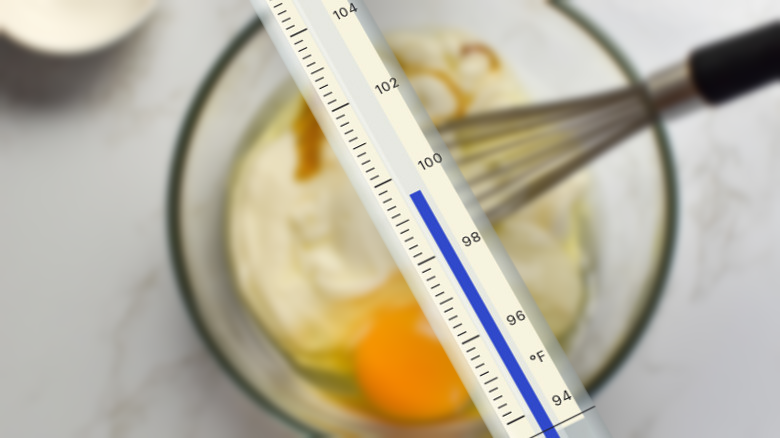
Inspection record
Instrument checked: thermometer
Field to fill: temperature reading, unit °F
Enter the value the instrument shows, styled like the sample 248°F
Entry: 99.5°F
